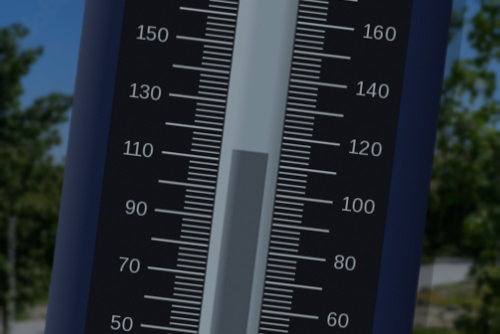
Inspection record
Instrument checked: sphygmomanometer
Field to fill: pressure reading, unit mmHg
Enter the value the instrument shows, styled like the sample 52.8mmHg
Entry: 114mmHg
